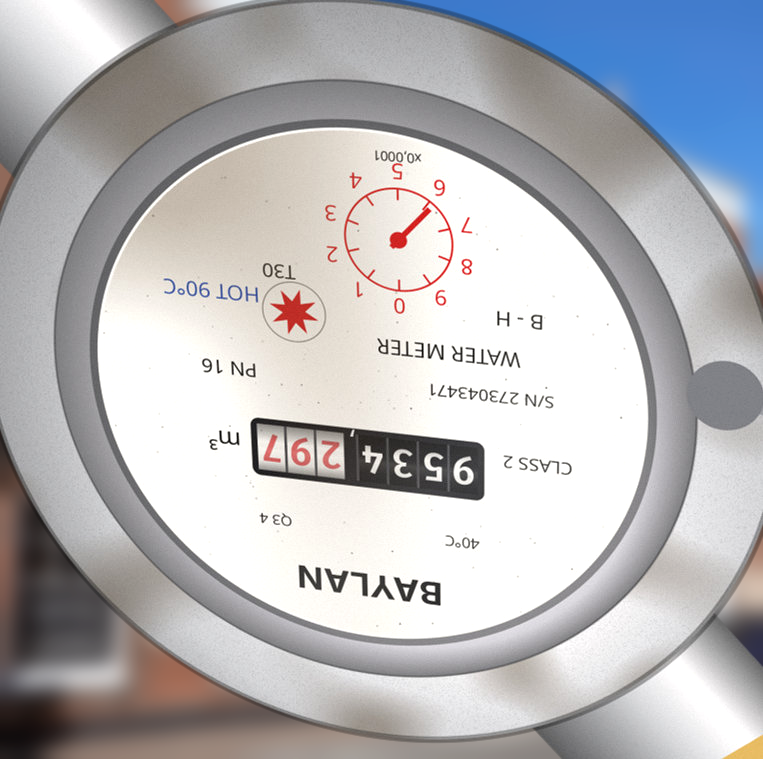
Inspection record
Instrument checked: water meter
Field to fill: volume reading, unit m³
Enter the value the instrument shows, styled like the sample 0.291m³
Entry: 9534.2976m³
